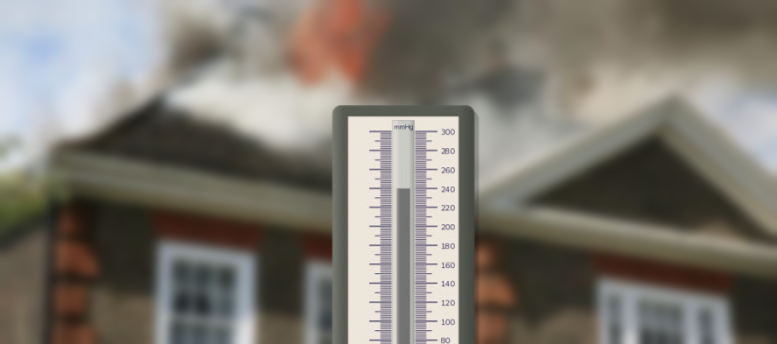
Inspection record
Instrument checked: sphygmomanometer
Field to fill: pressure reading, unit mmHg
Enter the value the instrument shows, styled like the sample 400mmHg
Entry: 240mmHg
